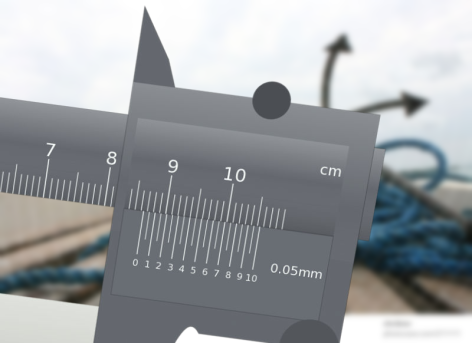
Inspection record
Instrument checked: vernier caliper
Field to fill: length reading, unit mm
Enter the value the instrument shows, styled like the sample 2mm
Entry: 86.4mm
